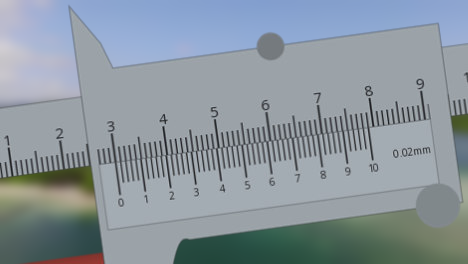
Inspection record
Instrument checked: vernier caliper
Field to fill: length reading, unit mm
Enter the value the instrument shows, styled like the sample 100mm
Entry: 30.0mm
